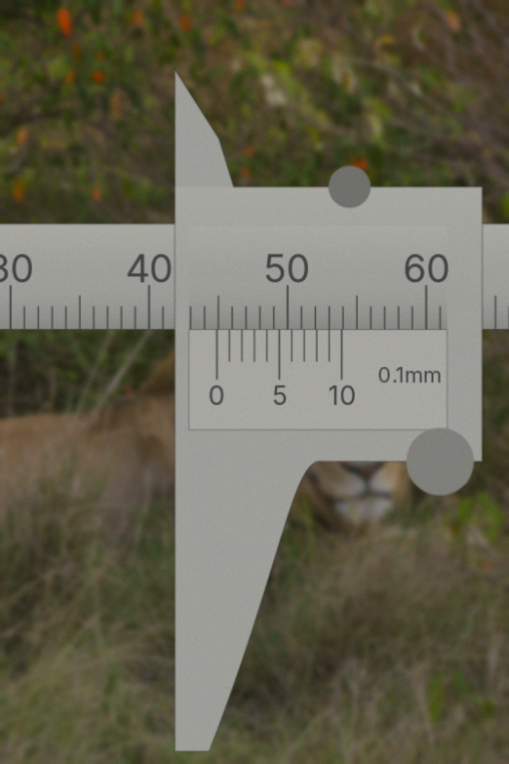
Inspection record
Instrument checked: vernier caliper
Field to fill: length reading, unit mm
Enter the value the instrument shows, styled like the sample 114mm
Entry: 44.9mm
